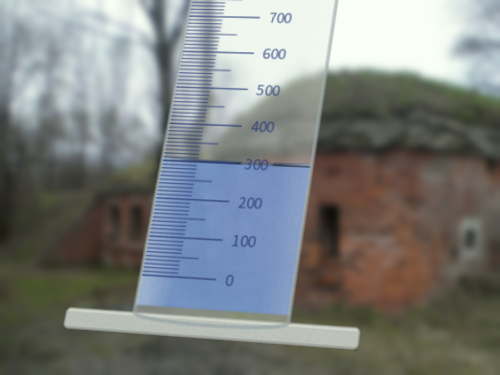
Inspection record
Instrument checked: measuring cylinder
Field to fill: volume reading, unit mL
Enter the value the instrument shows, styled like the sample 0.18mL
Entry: 300mL
